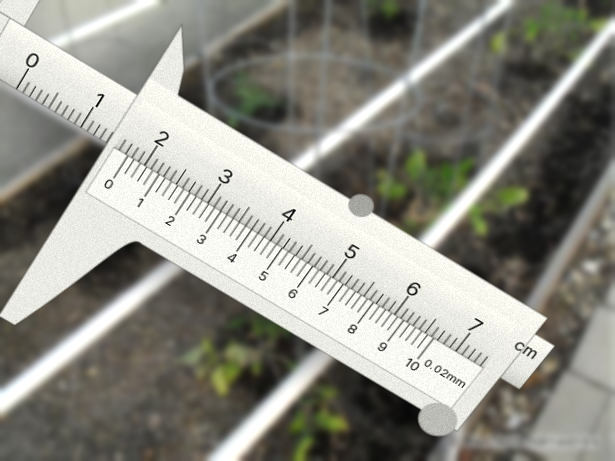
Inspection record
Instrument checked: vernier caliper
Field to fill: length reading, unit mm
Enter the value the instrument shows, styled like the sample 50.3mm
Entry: 17.4mm
